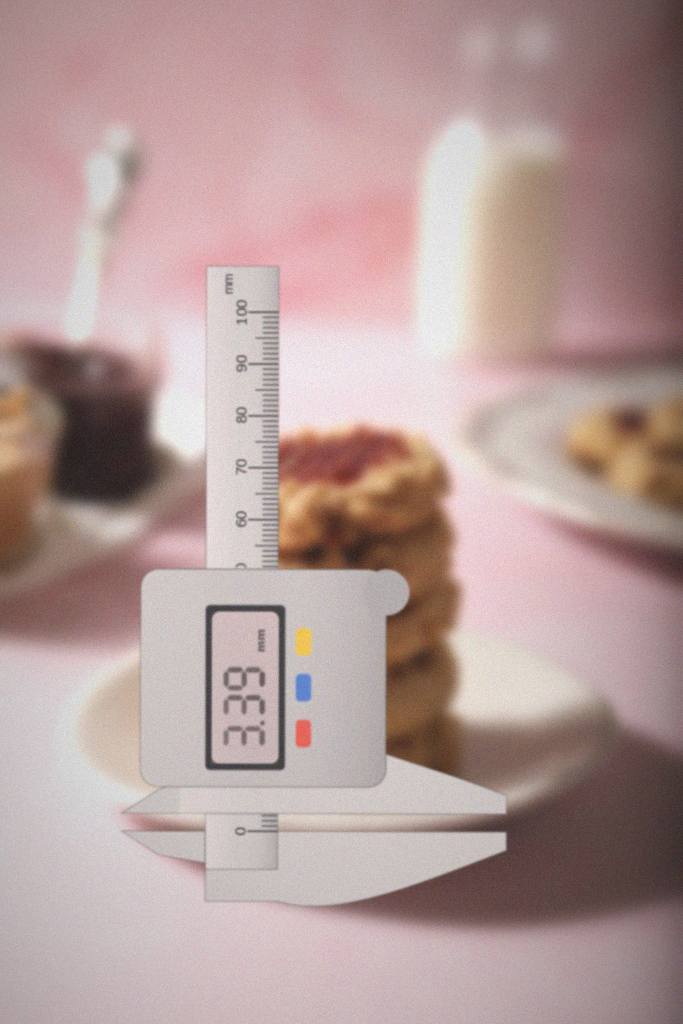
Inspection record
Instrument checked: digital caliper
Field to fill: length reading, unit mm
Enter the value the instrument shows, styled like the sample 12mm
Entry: 3.39mm
